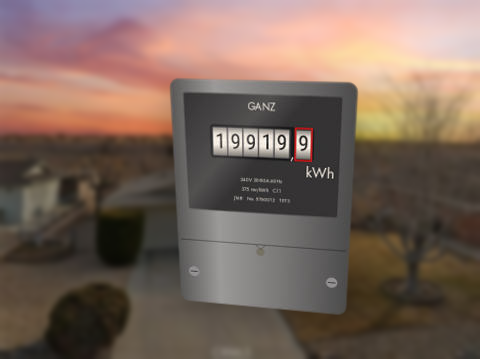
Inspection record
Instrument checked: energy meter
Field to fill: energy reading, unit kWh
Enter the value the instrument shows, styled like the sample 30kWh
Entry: 19919.9kWh
